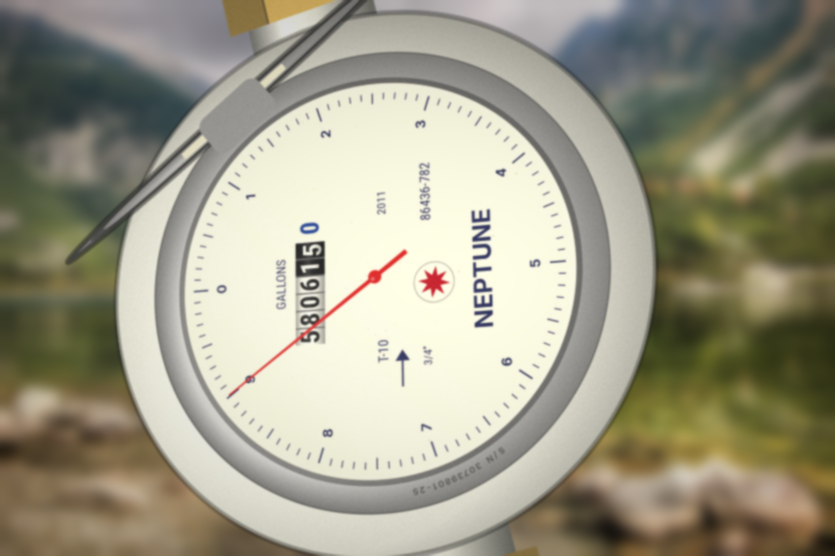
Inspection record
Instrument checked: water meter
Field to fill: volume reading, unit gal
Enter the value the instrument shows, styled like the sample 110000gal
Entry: 5806149.0gal
